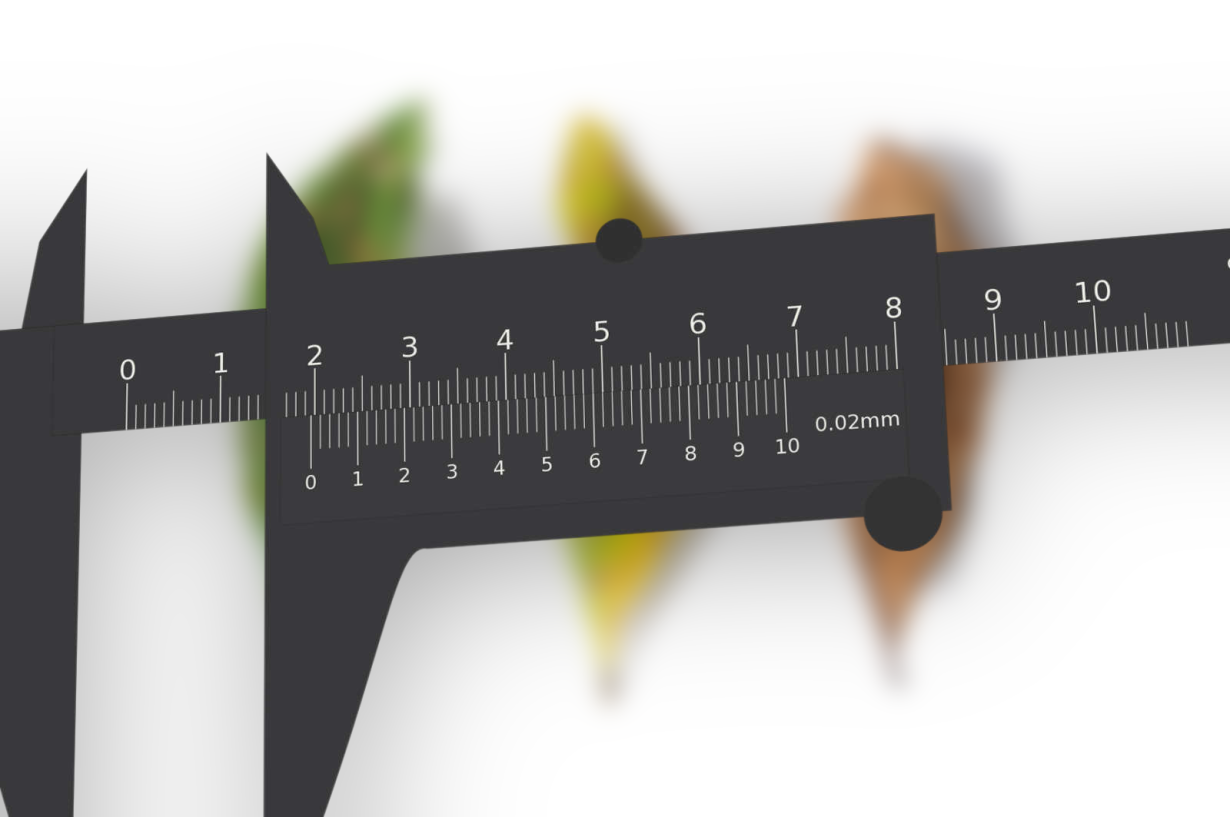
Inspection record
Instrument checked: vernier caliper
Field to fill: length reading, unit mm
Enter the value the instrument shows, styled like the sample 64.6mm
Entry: 19.6mm
